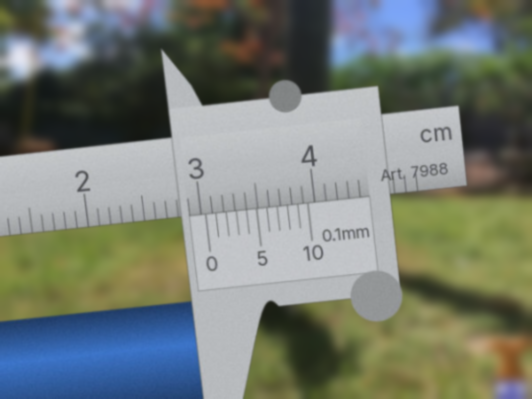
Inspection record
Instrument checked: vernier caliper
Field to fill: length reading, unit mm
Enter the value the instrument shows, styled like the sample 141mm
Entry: 30.4mm
